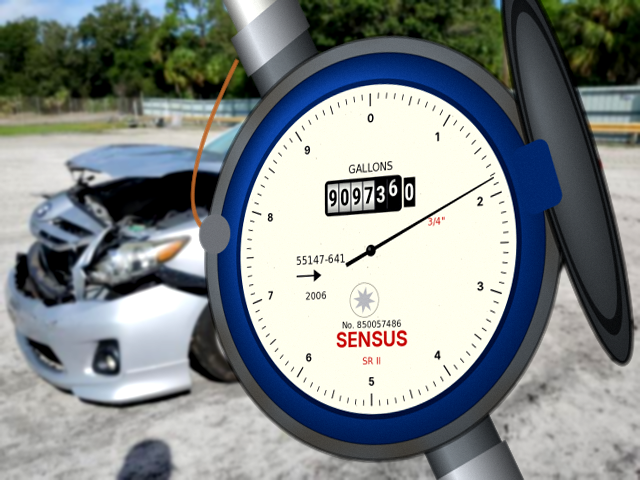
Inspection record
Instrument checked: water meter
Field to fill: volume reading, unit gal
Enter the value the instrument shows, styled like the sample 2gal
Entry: 9097361.8gal
